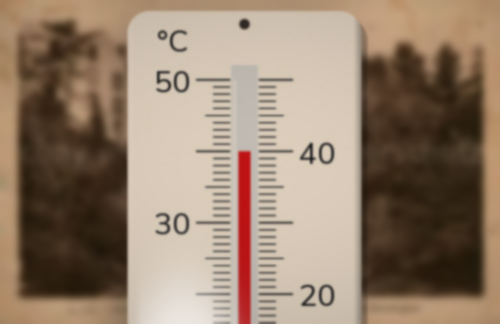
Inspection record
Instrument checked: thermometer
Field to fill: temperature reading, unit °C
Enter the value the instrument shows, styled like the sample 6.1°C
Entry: 40°C
